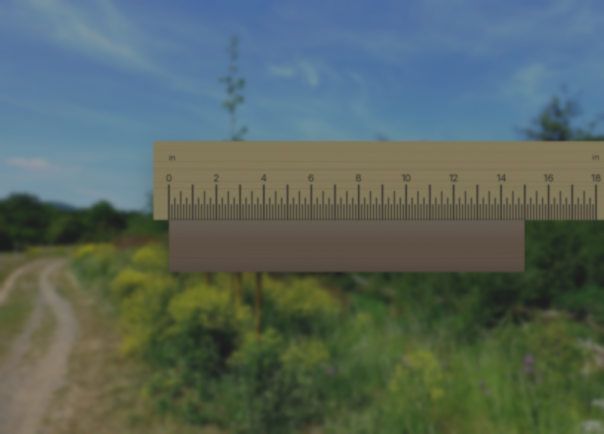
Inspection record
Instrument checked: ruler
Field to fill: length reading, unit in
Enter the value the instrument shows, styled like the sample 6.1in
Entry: 15in
